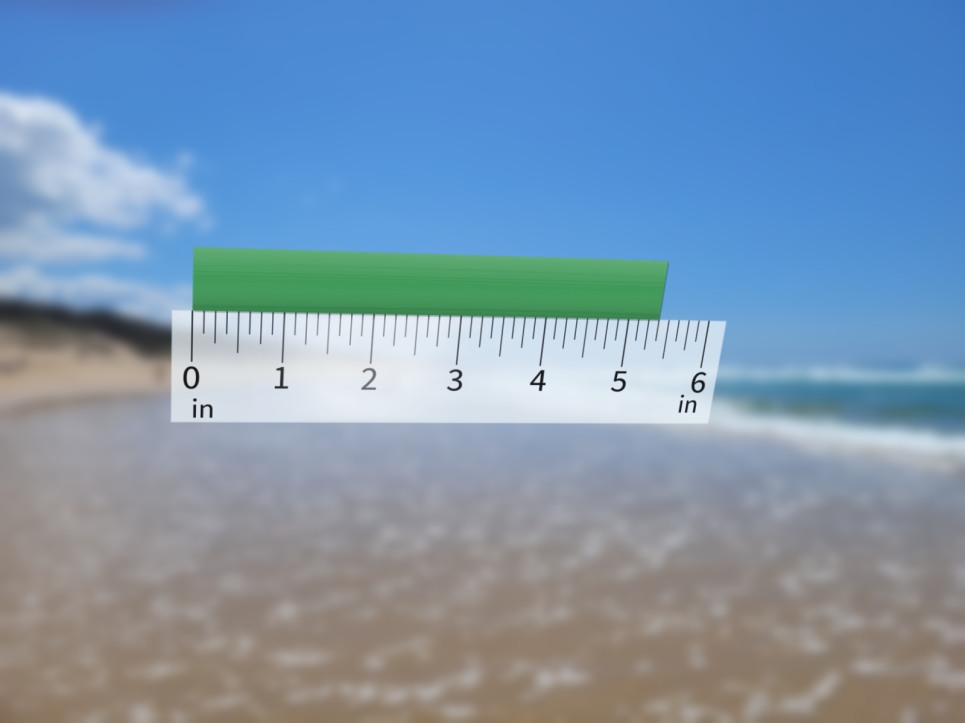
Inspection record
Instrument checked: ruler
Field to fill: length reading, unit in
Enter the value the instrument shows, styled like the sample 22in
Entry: 5.375in
